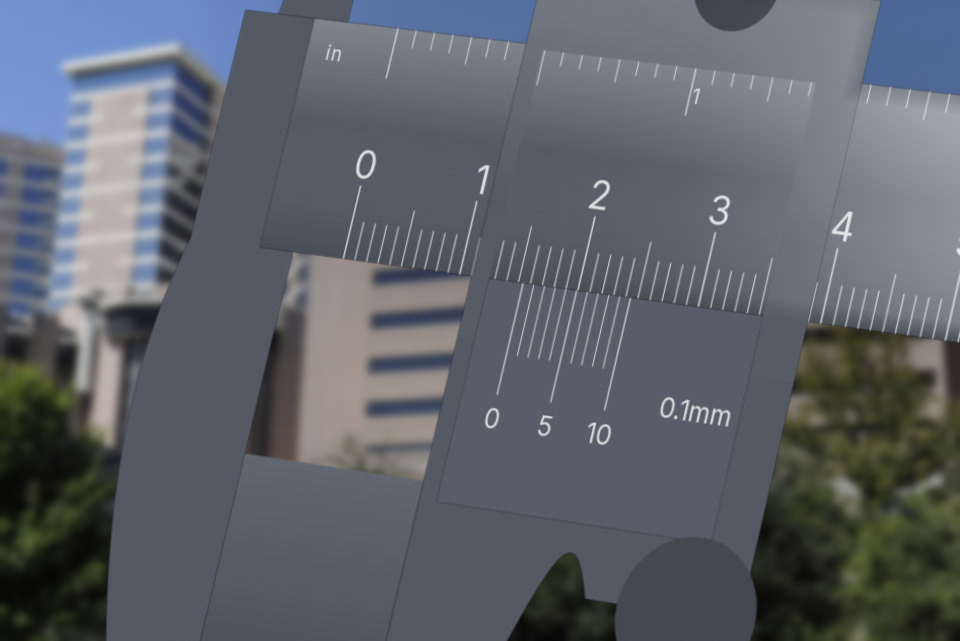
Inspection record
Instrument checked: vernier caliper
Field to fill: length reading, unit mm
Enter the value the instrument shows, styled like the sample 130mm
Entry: 15.4mm
